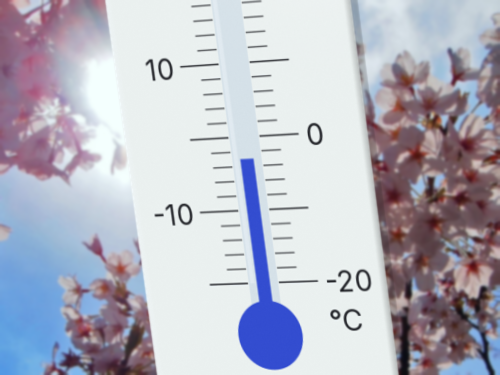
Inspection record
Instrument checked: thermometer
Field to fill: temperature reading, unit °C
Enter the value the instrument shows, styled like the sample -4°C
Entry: -3°C
